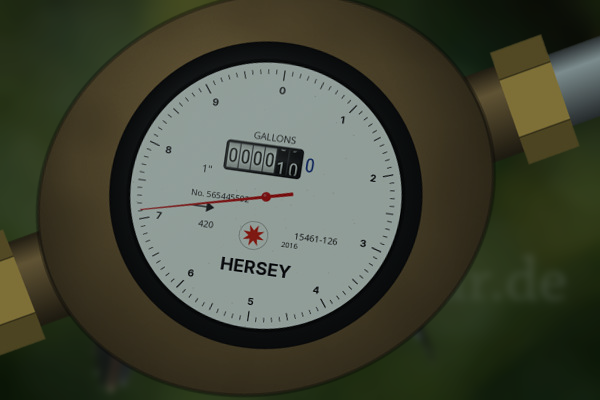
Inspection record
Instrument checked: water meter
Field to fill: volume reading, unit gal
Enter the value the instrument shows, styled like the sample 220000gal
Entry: 97.1gal
